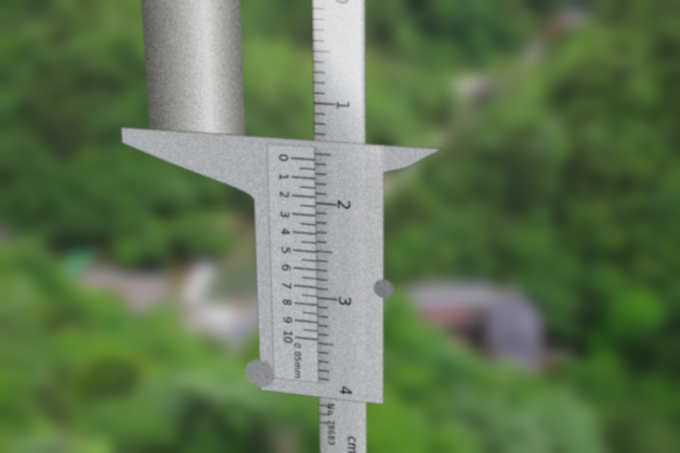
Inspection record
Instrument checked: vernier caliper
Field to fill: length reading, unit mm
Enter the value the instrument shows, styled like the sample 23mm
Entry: 15.6mm
